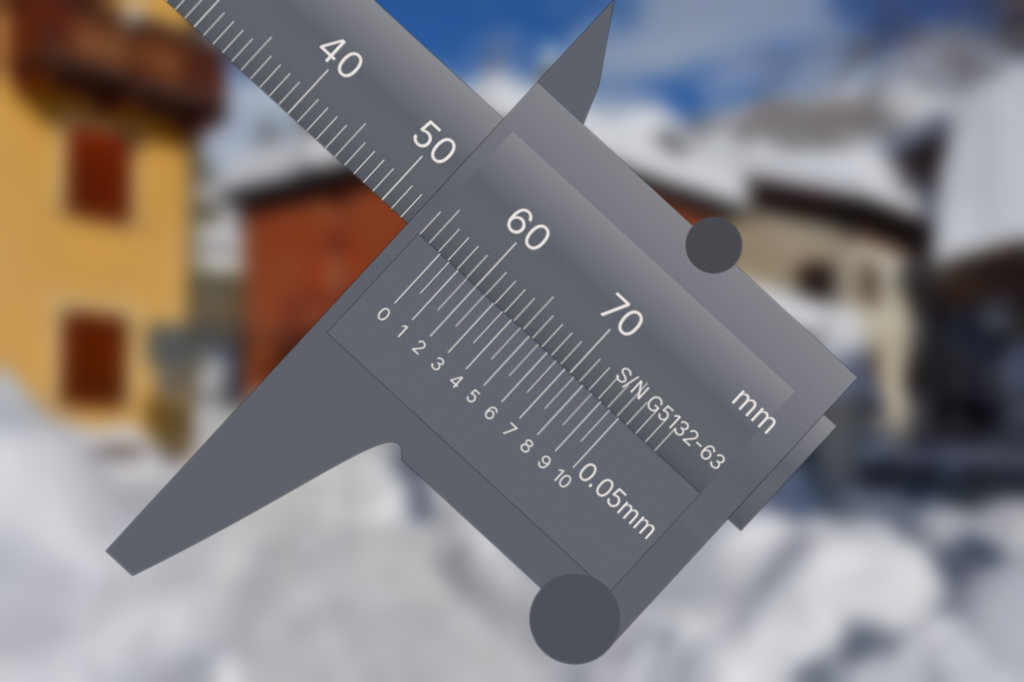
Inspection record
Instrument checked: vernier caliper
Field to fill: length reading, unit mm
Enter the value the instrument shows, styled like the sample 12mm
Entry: 56.2mm
